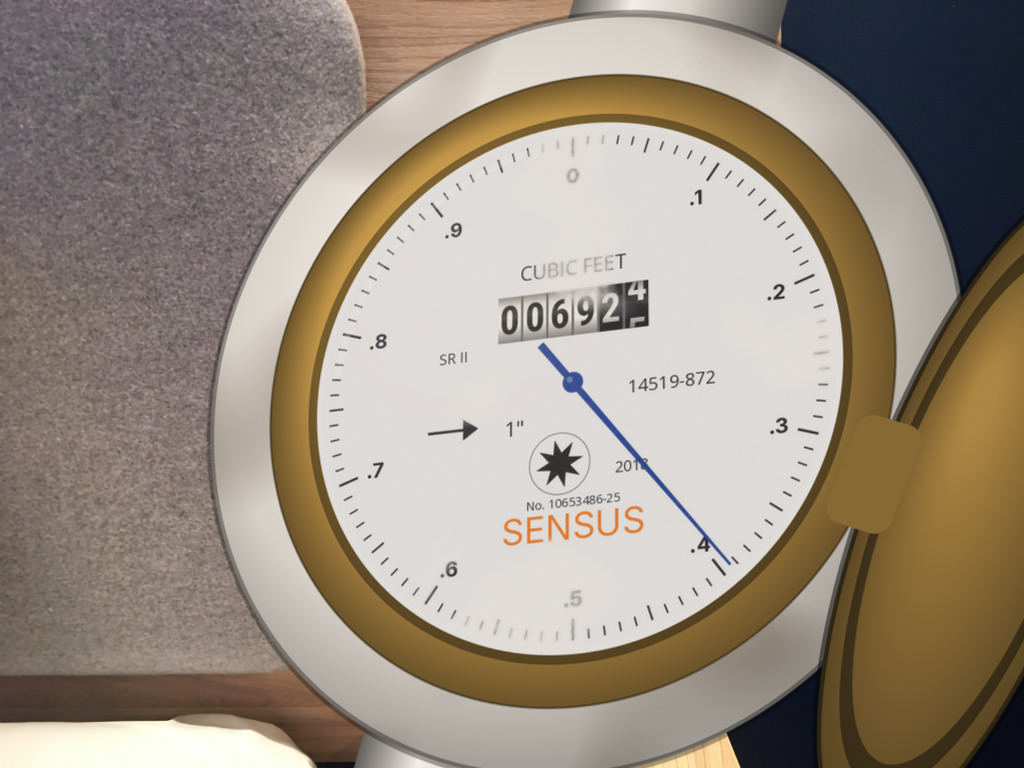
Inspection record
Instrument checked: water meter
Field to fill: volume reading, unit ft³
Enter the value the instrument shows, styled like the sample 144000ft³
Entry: 6924.39ft³
